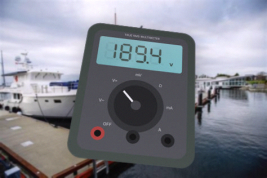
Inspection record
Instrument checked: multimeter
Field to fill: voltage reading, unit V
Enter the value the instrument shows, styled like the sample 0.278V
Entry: 189.4V
